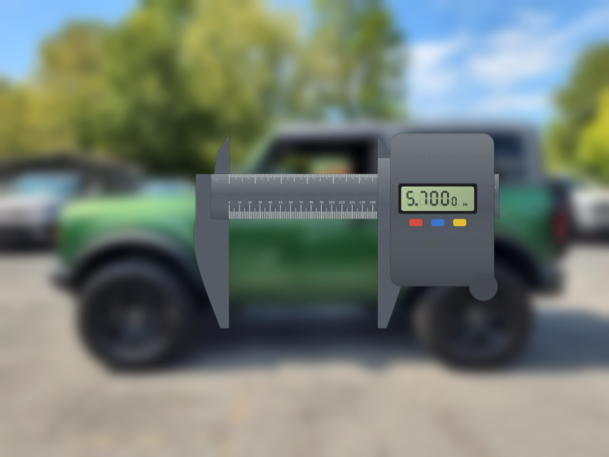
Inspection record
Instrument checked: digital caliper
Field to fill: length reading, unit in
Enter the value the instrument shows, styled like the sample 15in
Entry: 5.7000in
